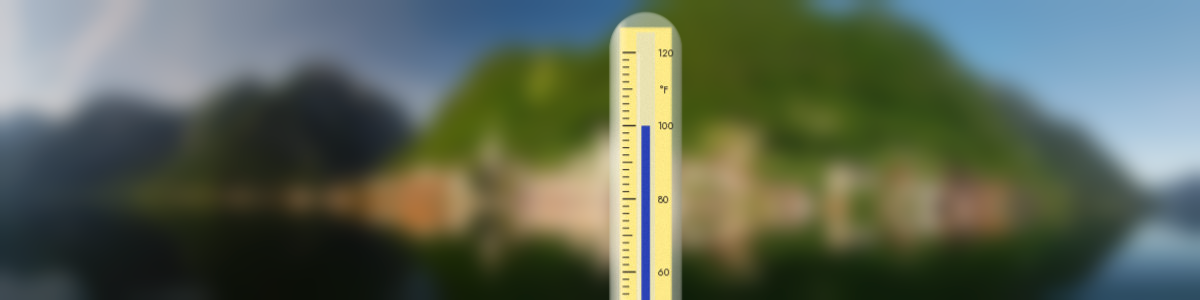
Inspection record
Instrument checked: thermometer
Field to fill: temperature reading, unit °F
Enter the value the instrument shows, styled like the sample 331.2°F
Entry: 100°F
